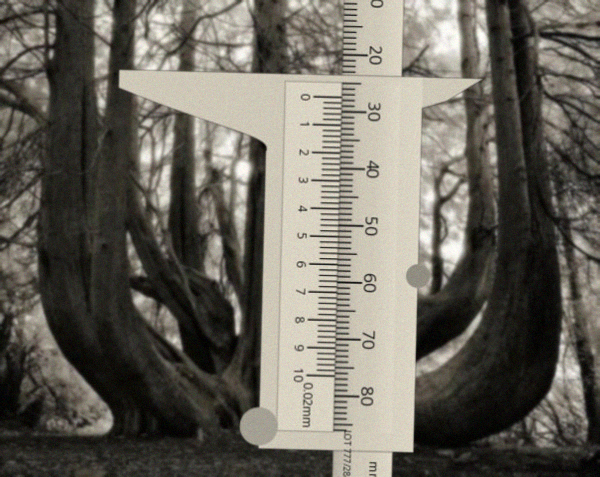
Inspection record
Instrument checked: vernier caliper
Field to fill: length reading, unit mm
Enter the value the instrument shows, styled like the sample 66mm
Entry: 27.5mm
